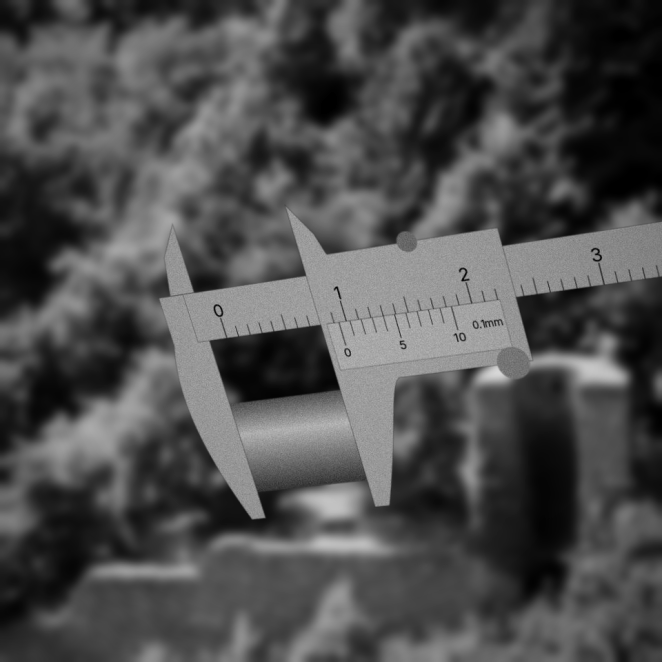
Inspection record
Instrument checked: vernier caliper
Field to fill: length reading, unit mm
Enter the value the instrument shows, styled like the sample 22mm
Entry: 9.4mm
